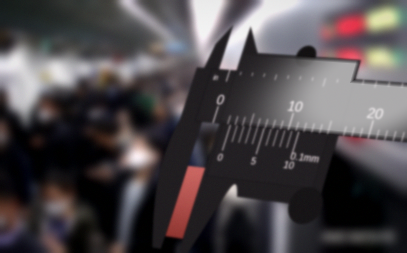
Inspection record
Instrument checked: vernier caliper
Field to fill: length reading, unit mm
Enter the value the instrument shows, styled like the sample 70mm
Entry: 2.4mm
